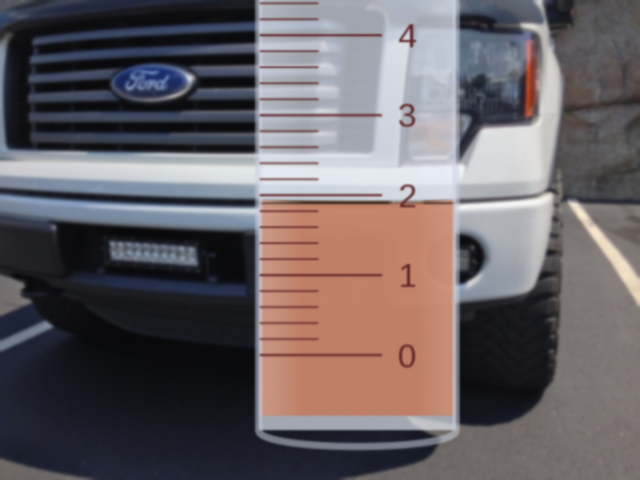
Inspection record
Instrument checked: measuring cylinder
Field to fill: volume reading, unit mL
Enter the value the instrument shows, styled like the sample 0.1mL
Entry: 1.9mL
